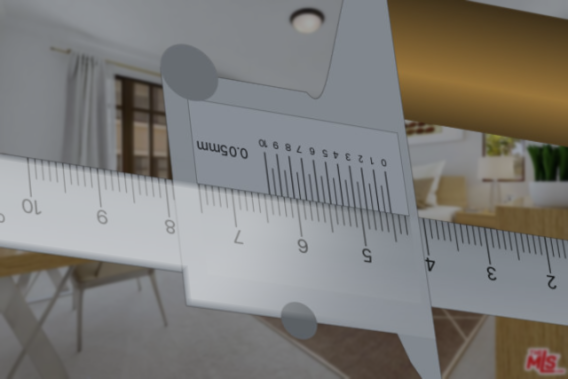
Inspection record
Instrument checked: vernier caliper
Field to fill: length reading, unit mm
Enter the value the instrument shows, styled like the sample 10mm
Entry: 45.2mm
